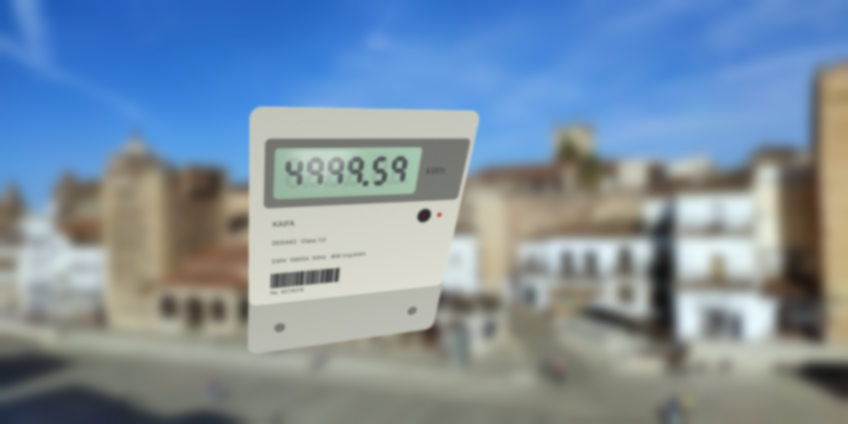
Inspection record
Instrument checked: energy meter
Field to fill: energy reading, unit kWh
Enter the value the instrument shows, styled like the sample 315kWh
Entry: 4999.59kWh
